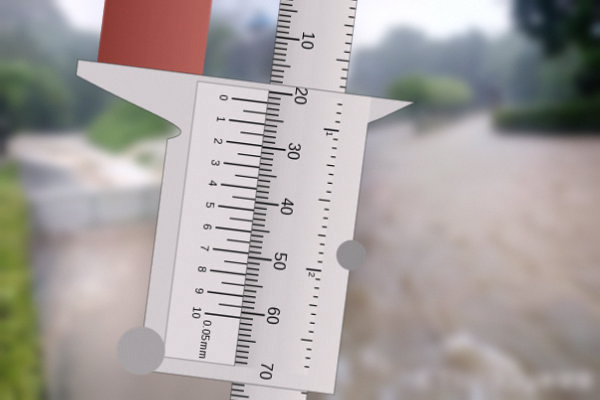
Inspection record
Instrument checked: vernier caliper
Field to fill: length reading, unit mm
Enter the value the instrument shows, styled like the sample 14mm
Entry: 22.0mm
